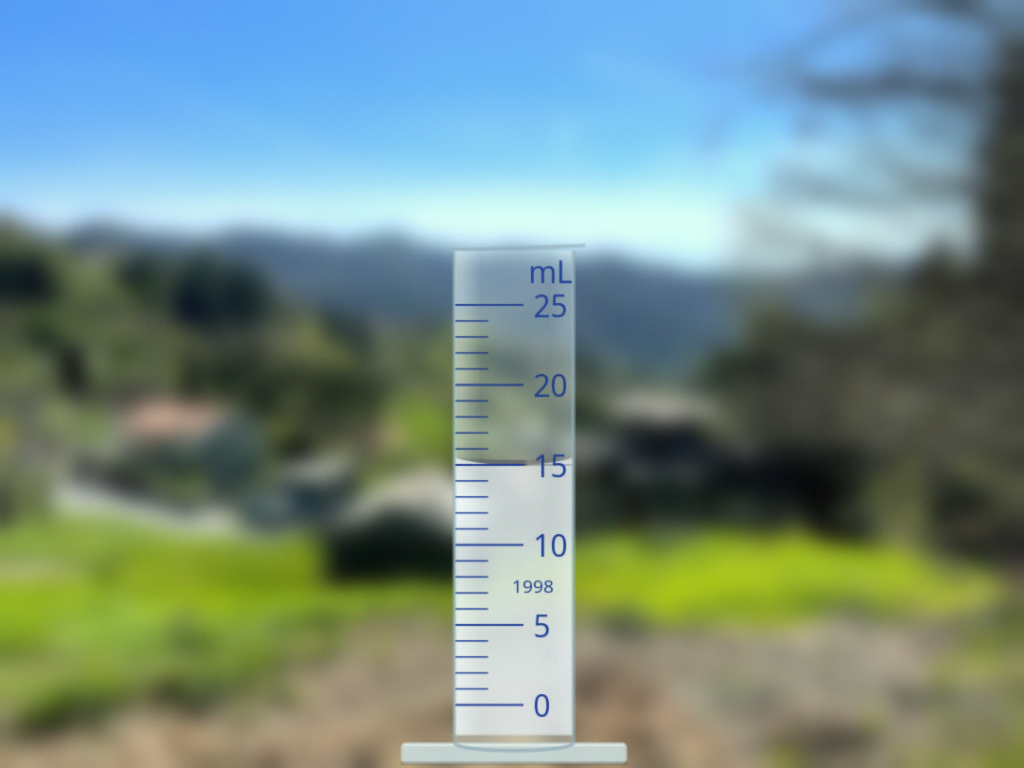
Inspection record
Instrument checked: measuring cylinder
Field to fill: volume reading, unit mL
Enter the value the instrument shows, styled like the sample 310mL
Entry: 15mL
